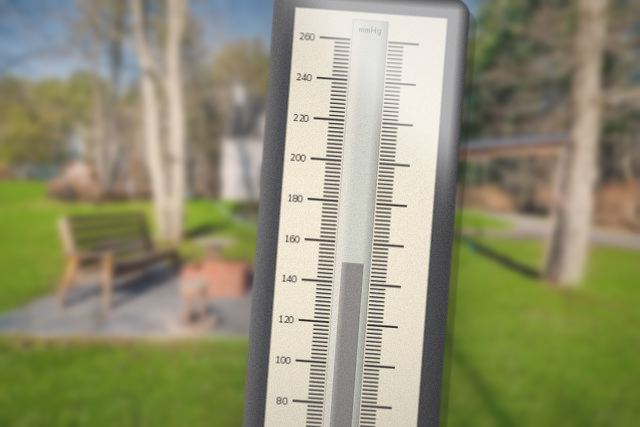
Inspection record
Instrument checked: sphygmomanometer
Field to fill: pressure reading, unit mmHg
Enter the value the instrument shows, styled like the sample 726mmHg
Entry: 150mmHg
